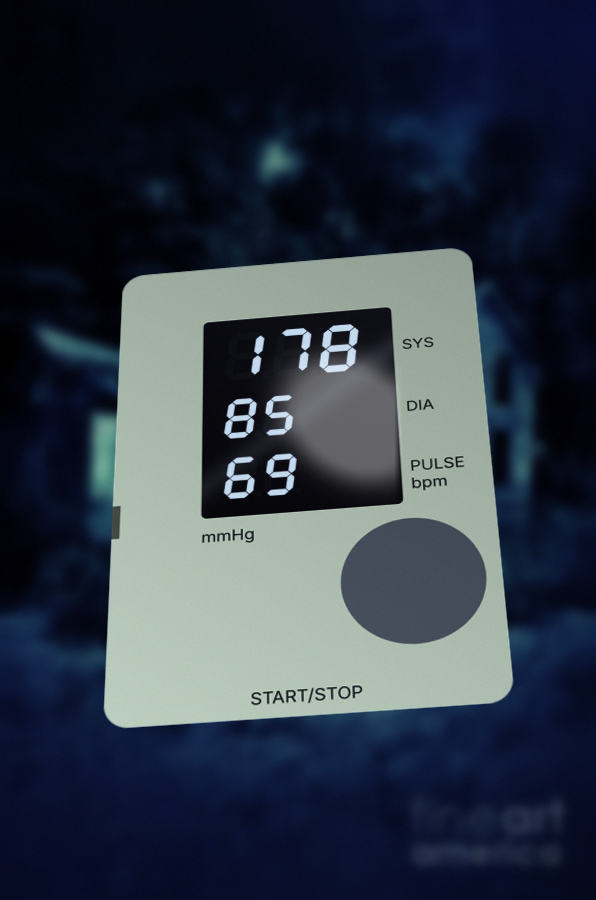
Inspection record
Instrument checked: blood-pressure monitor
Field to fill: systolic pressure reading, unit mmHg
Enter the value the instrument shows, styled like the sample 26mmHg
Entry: 178mmHg
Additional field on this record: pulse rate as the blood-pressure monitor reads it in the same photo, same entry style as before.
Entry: 69bpm
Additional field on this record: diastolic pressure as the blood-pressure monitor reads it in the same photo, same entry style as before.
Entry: 85mmHg
